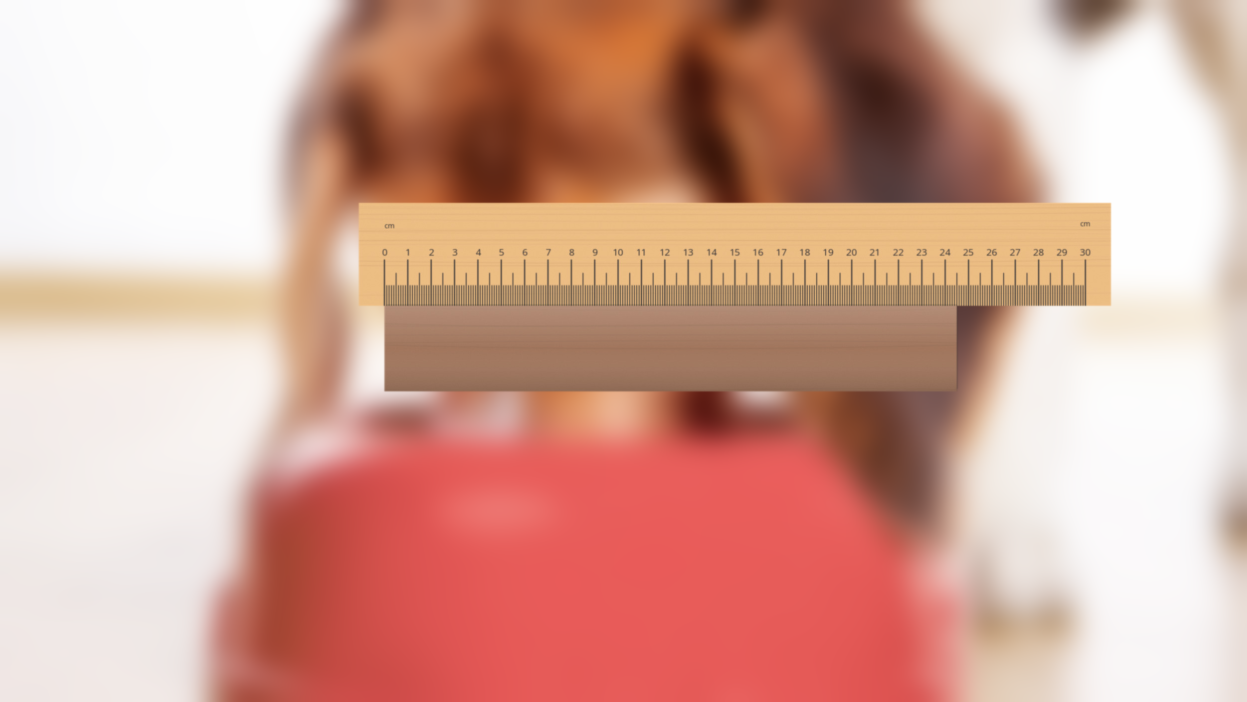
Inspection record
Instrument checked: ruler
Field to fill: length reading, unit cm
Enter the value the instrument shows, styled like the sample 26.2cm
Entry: 24.5cm
